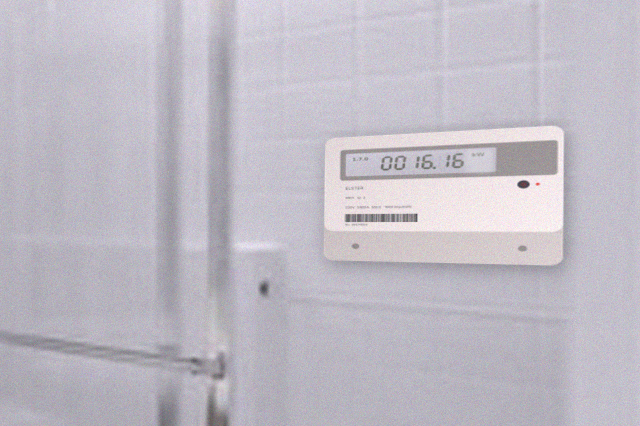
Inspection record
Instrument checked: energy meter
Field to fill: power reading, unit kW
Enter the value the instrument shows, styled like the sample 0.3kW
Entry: 16.16kW
